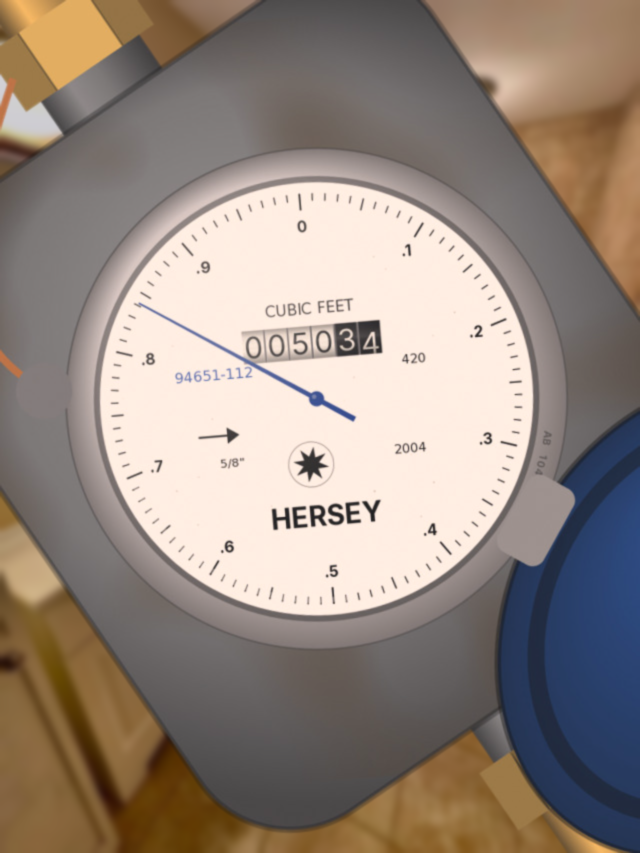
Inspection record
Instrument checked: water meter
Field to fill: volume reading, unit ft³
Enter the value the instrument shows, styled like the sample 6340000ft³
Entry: 5033.84ft³
